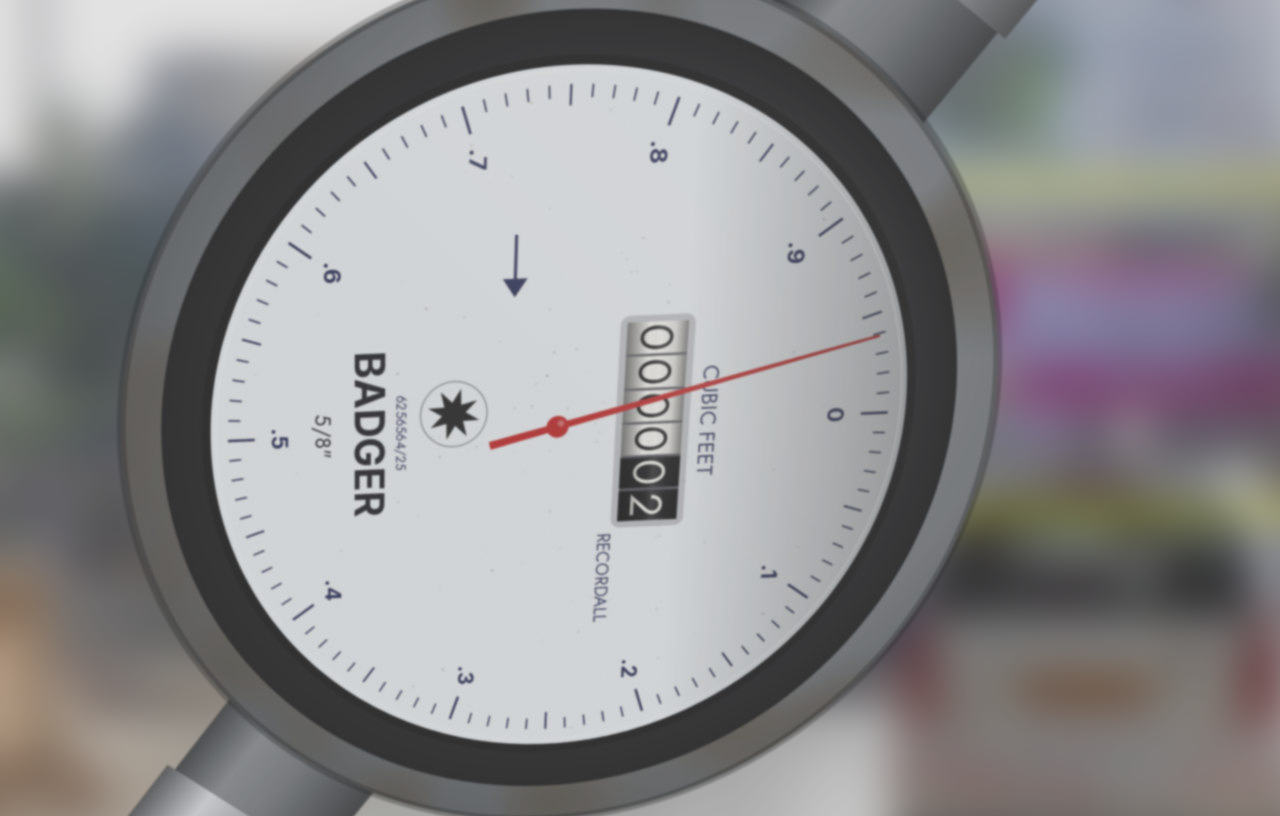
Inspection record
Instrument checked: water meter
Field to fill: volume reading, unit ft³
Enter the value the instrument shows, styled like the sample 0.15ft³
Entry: 1.96ft³
